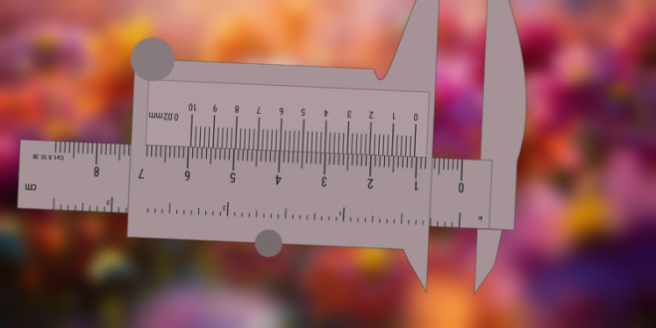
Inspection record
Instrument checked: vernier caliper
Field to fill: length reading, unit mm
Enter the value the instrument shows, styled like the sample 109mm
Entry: 10.5mm
